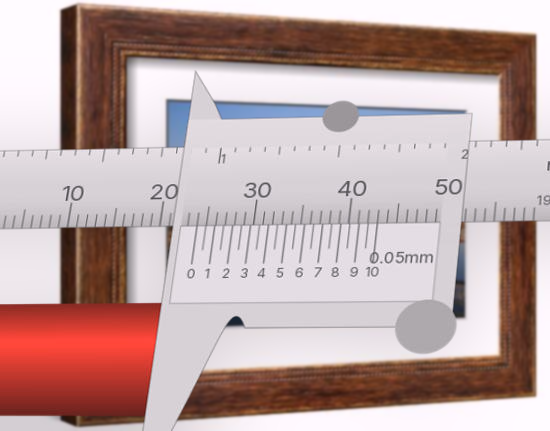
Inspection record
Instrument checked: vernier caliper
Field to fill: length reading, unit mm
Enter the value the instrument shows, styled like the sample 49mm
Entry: 24.0mm
